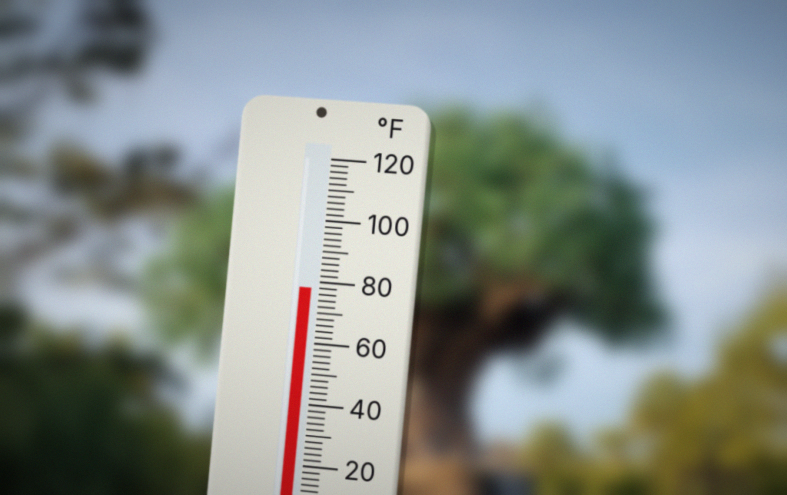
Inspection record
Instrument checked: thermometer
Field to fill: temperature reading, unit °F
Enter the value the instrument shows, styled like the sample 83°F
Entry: 78°F
